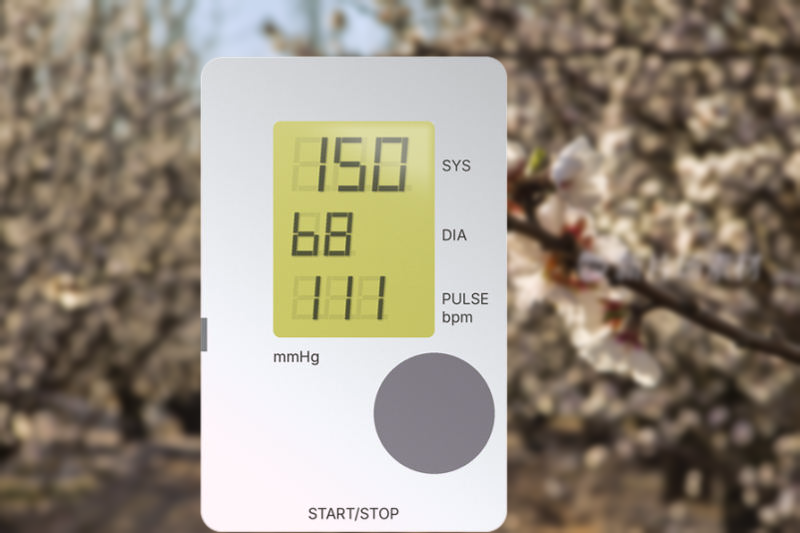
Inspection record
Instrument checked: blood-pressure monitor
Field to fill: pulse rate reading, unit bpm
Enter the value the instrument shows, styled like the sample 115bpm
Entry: 111bpm
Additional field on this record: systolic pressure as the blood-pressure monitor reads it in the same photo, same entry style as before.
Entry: 150mmHg
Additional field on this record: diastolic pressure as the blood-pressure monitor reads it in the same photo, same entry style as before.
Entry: 68mmHg
